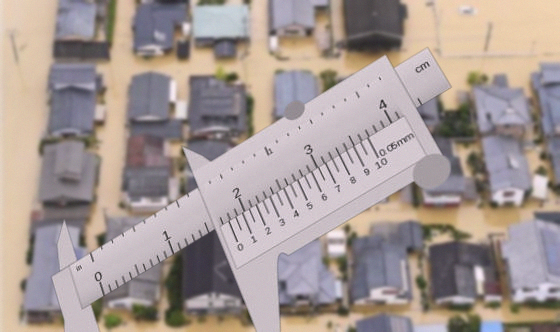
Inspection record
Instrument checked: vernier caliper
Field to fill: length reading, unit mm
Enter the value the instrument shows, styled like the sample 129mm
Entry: 17.8mm
